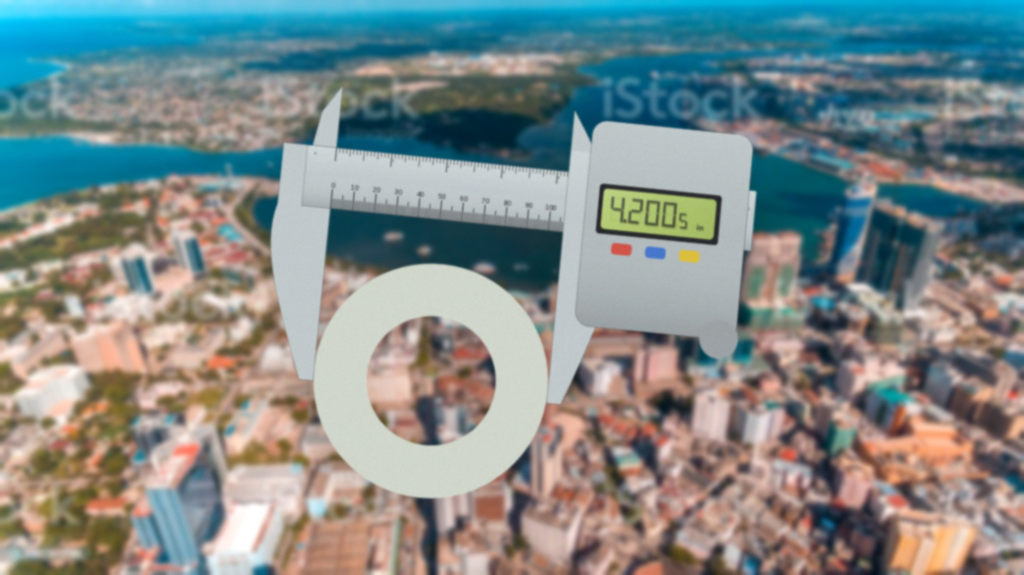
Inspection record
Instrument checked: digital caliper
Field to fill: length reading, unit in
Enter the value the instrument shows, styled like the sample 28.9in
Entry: 4.2005in
